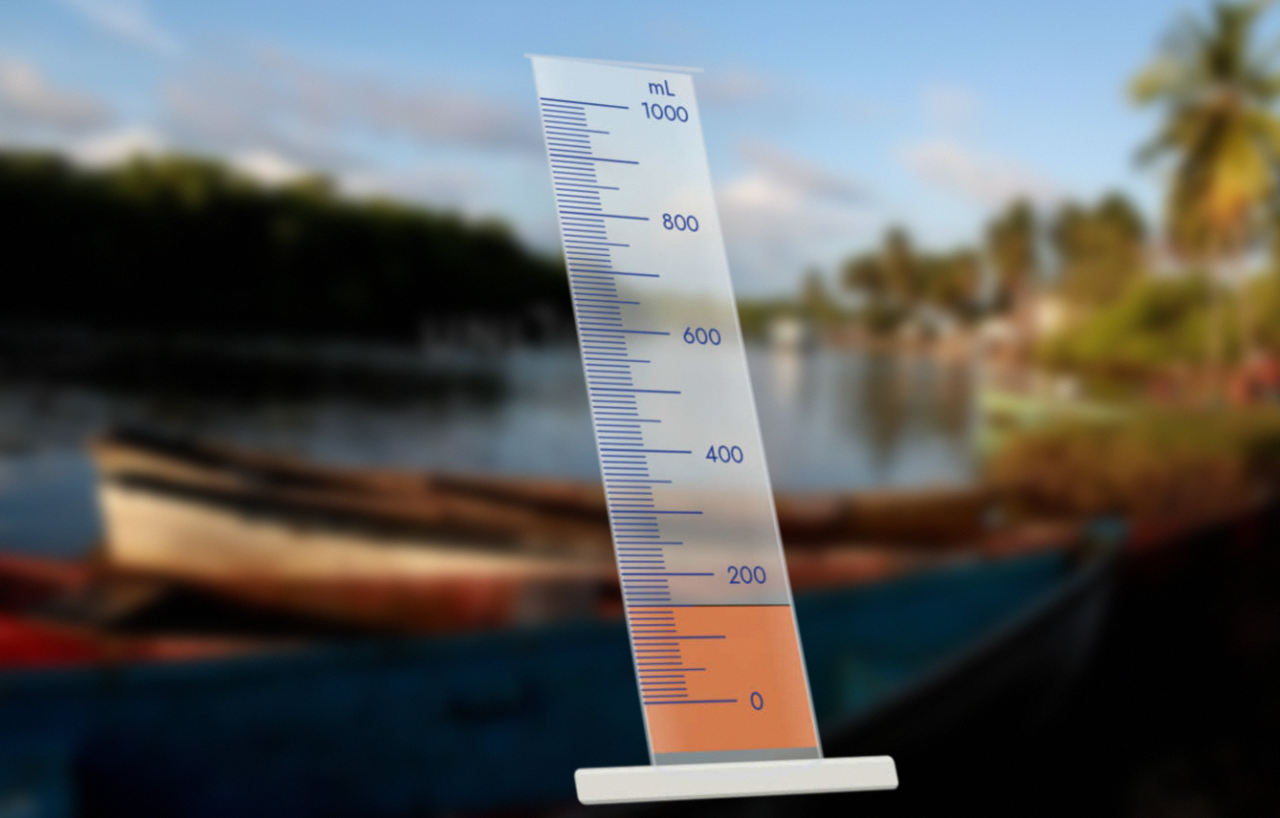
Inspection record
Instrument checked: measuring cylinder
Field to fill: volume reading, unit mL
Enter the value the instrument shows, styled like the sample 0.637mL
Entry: 150mL
